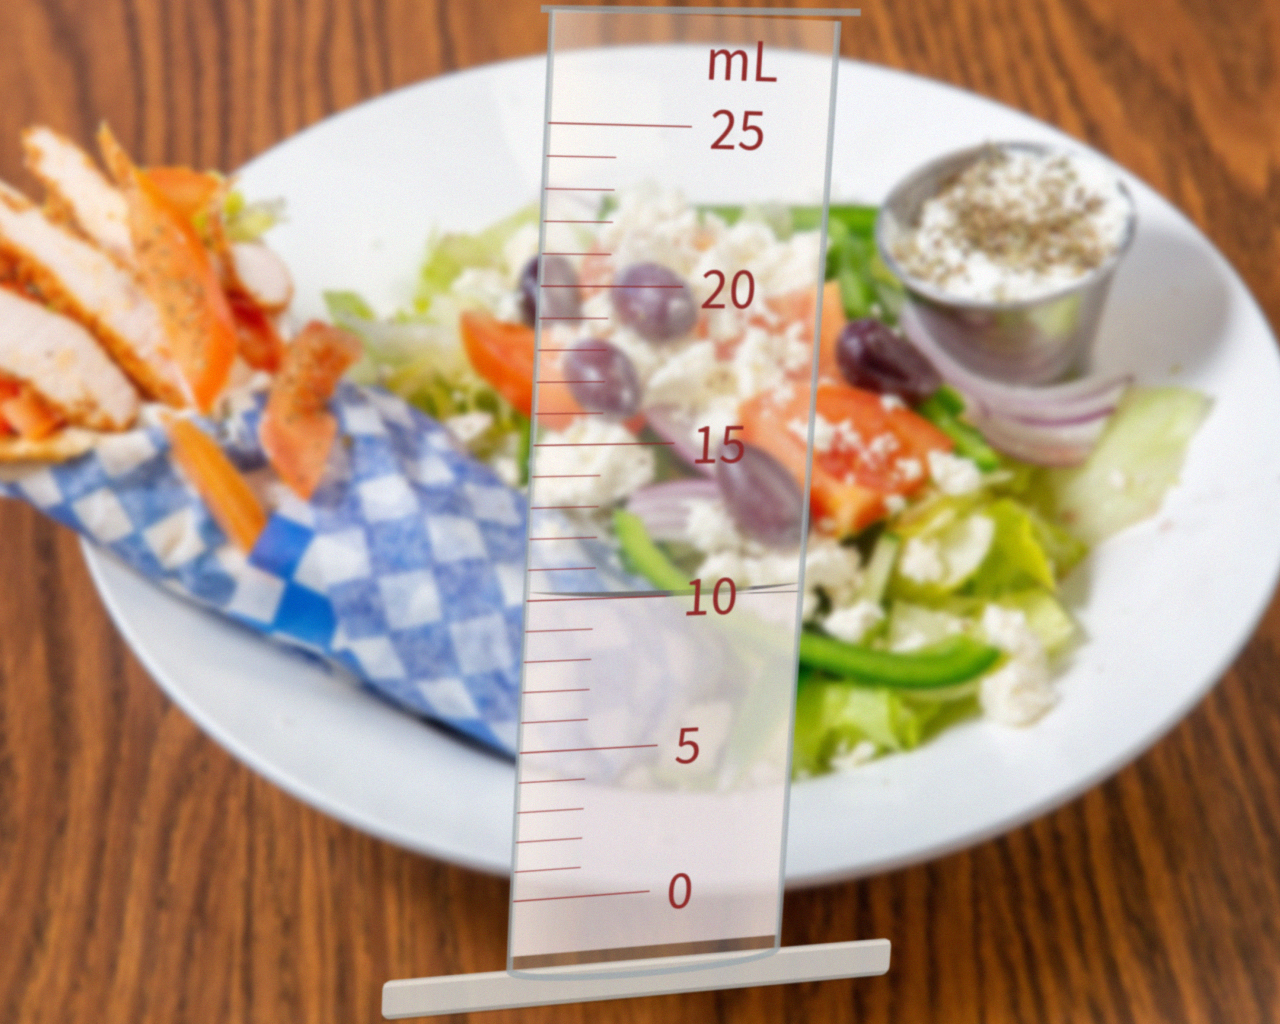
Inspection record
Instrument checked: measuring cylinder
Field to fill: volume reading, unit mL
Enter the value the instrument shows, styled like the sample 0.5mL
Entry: 10mL
